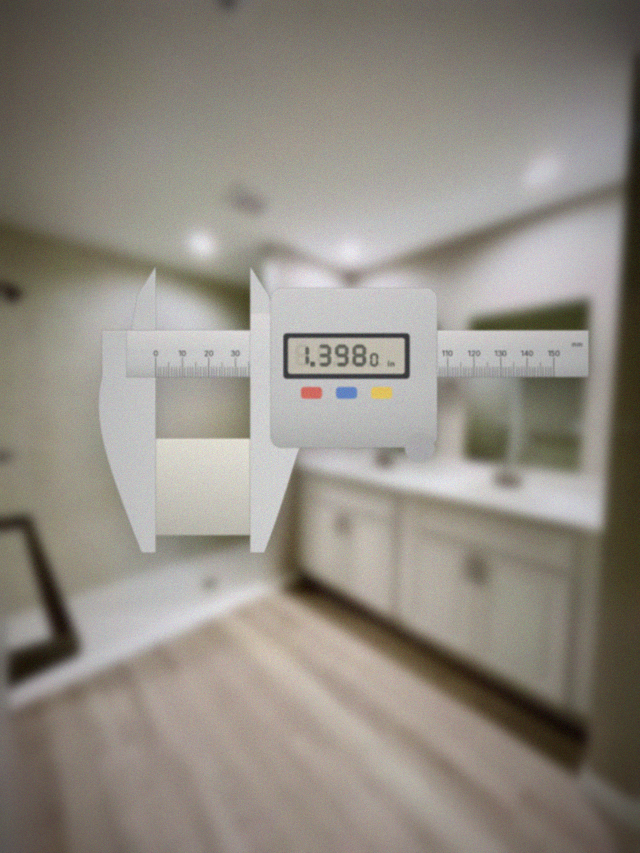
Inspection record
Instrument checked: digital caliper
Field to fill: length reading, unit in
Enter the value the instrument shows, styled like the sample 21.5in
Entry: 1.3980in
